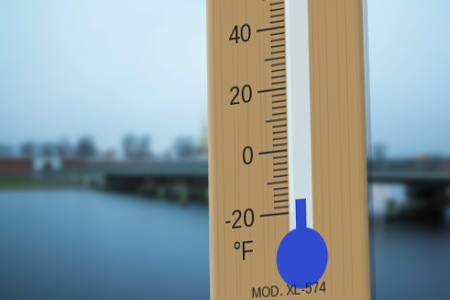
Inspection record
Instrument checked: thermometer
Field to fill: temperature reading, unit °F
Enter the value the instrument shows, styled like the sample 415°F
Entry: -16°F
